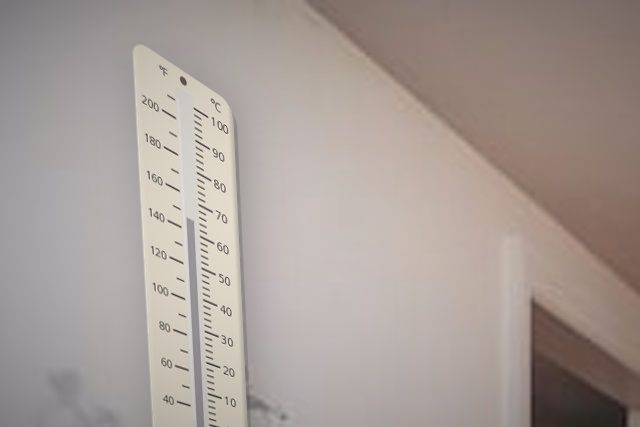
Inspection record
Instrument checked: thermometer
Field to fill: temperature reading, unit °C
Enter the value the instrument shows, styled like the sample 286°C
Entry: 64°C
